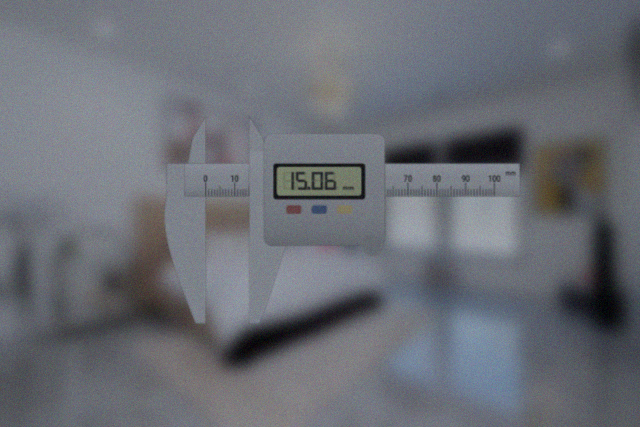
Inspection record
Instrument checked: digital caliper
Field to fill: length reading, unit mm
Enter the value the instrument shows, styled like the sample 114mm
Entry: 15.06mm
